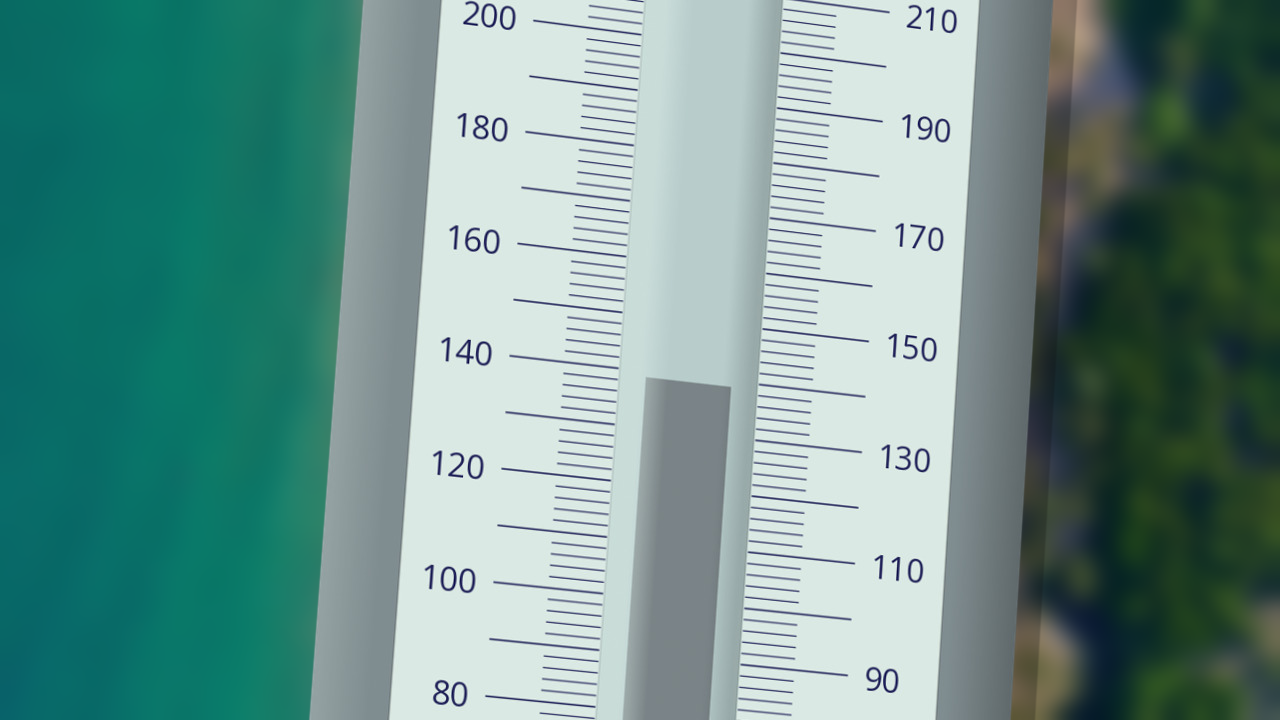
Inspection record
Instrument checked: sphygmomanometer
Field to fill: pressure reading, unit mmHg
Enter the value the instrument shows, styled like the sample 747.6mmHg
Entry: 139mmHg
